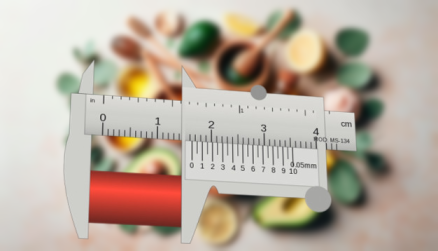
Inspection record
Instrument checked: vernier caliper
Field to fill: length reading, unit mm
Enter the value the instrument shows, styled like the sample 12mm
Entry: 16.4mm
